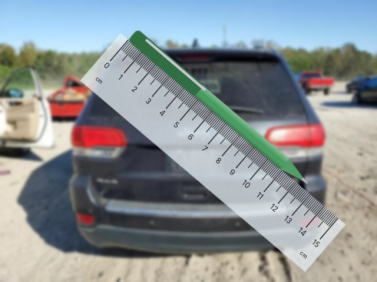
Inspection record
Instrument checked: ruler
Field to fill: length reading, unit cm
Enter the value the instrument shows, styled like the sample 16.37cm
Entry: 12.5cm
